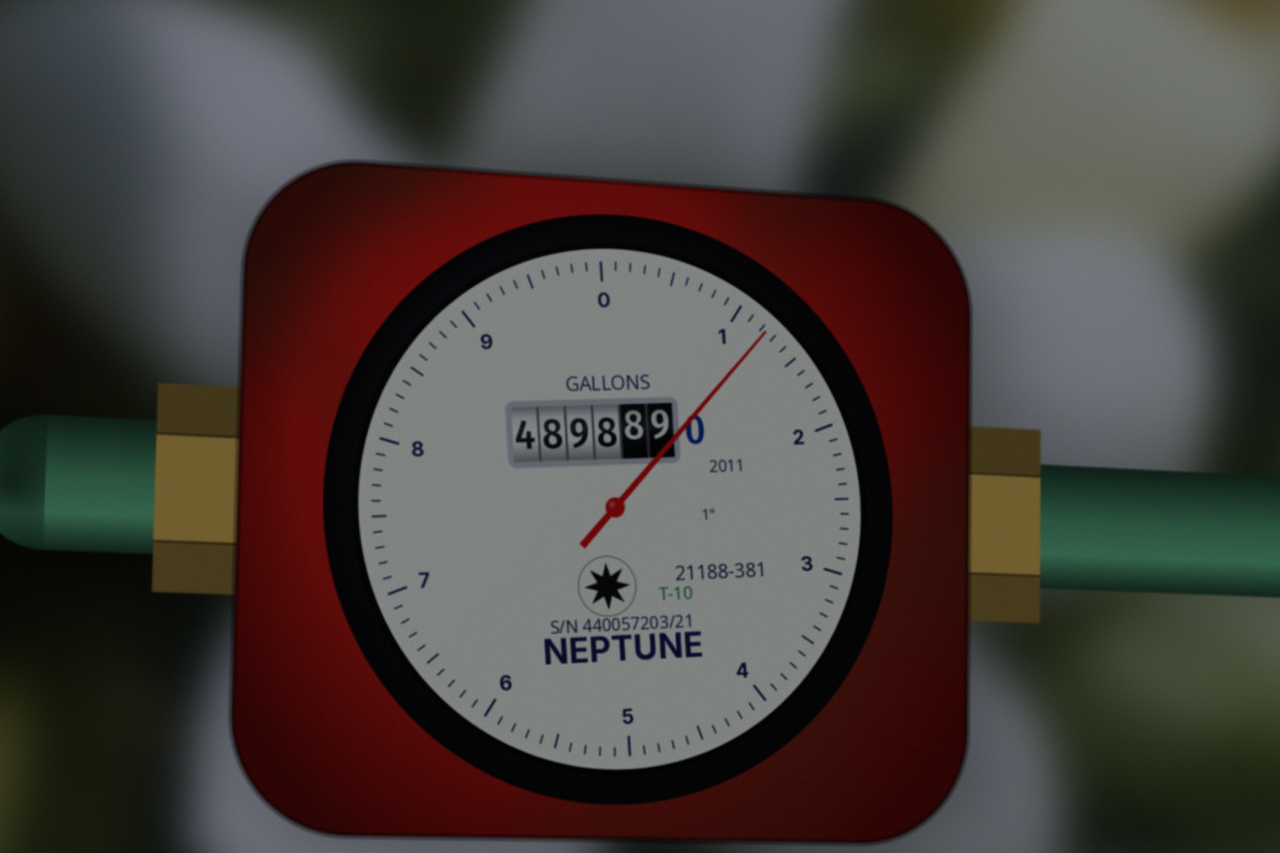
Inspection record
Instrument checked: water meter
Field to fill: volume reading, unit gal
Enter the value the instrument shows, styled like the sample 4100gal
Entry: 4898891.2gal
